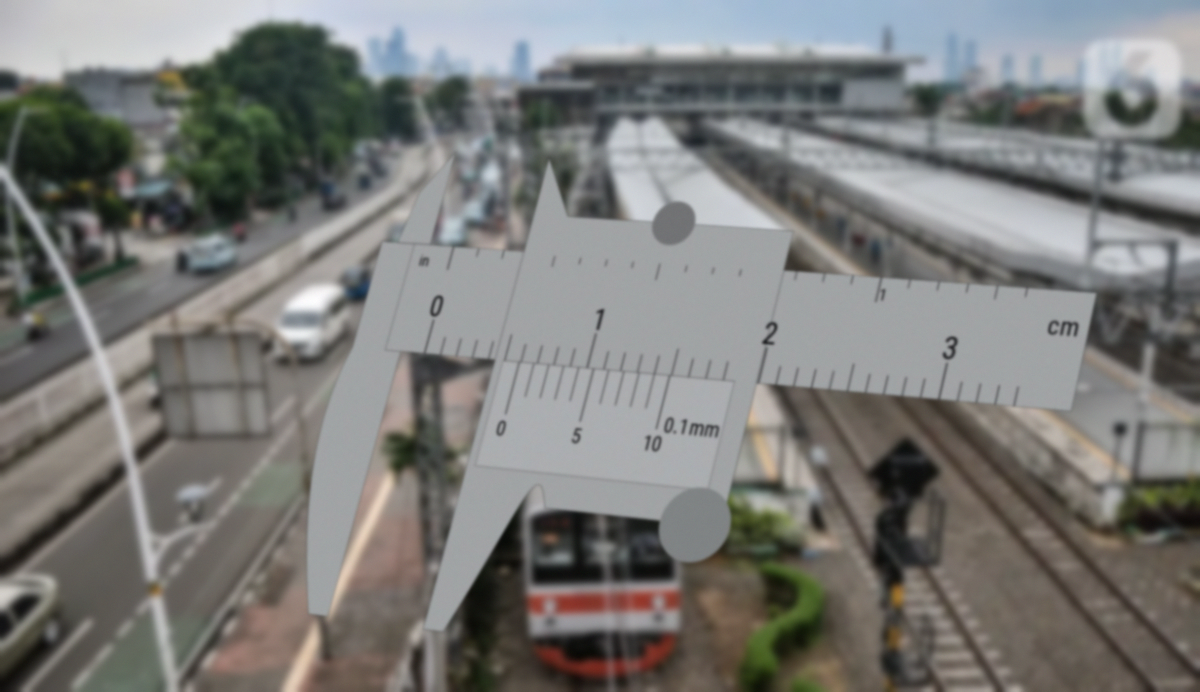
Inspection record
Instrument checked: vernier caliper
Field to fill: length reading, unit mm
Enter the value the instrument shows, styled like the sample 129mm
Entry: 5.9mm
